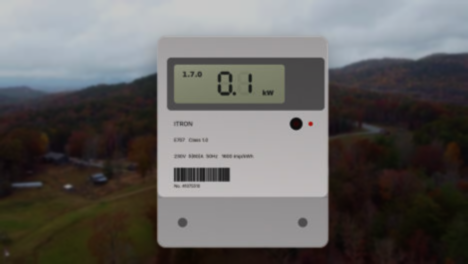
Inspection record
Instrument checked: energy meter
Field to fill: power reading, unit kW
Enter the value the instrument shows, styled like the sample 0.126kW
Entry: 0.1kW
